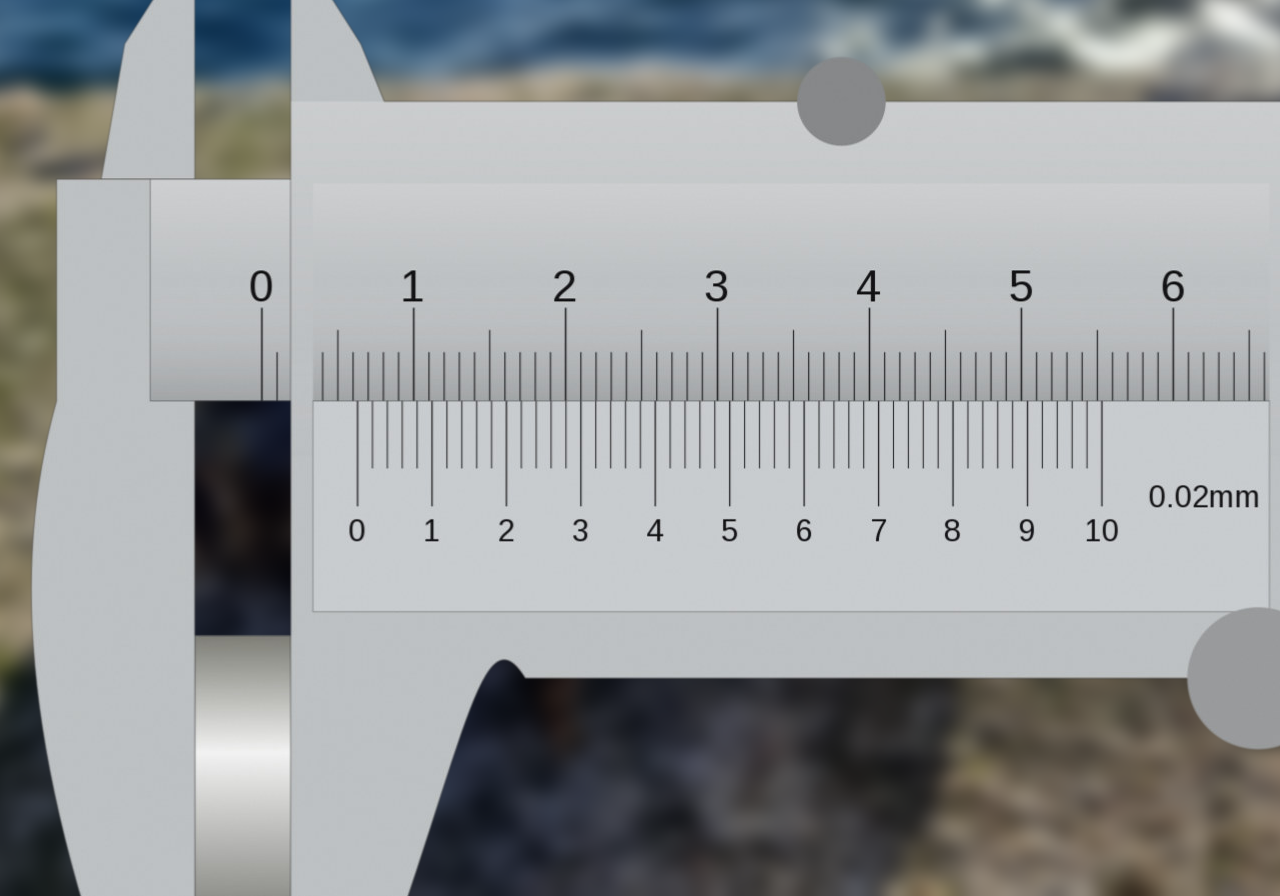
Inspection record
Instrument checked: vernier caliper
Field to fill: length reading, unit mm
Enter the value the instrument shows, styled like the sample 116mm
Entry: 6.3mm
